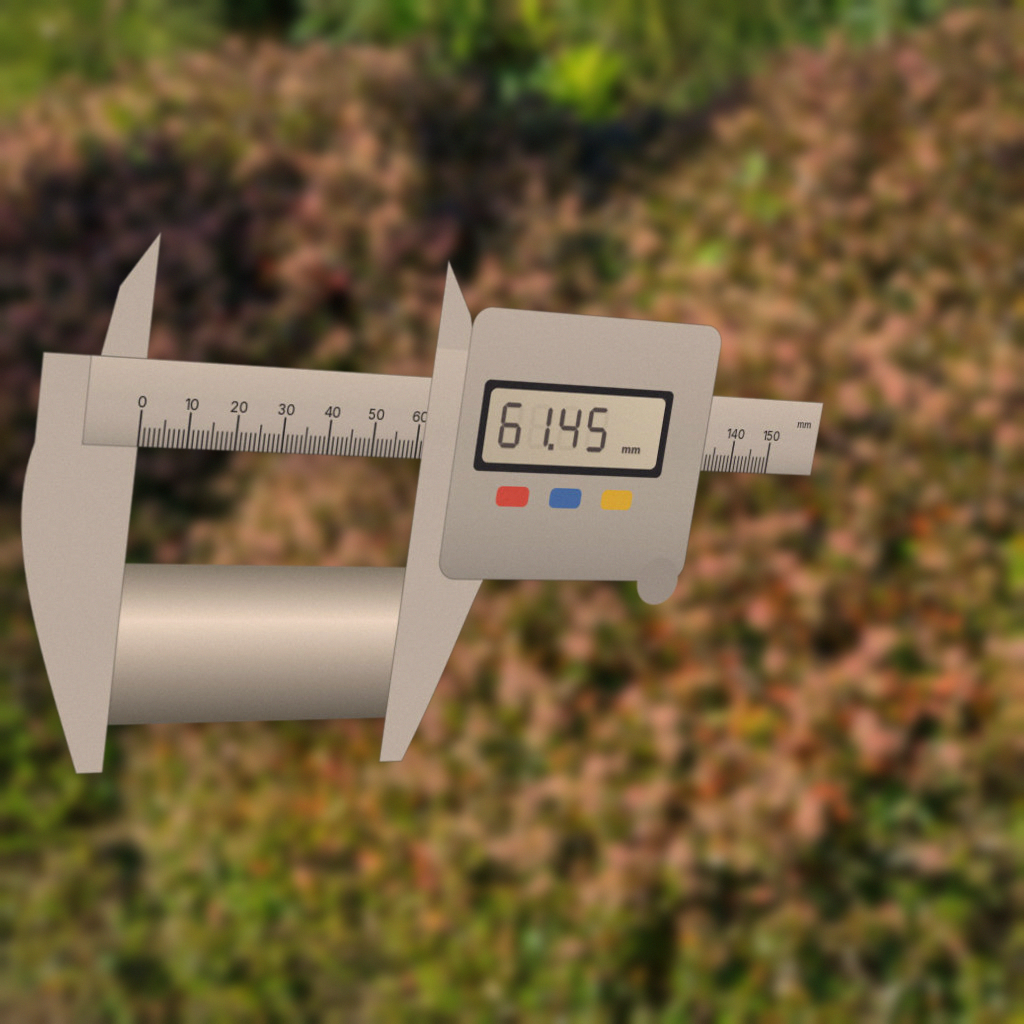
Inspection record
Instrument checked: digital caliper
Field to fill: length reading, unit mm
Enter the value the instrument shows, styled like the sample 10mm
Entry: 61.45mm
